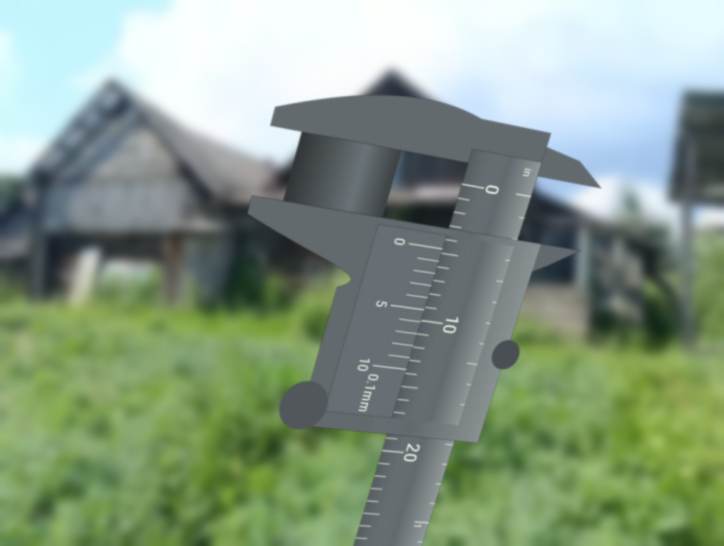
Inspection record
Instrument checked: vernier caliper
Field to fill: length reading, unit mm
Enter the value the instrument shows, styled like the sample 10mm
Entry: 4.7mm
